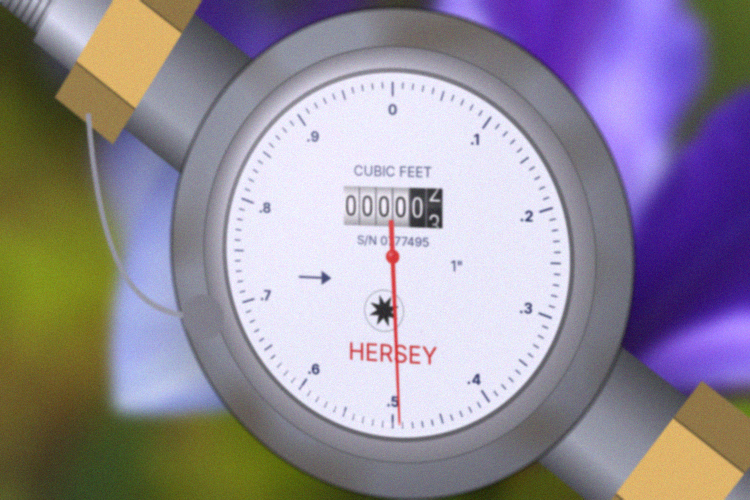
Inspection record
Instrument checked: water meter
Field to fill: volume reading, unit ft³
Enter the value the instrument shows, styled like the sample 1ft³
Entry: 2.49ft³
